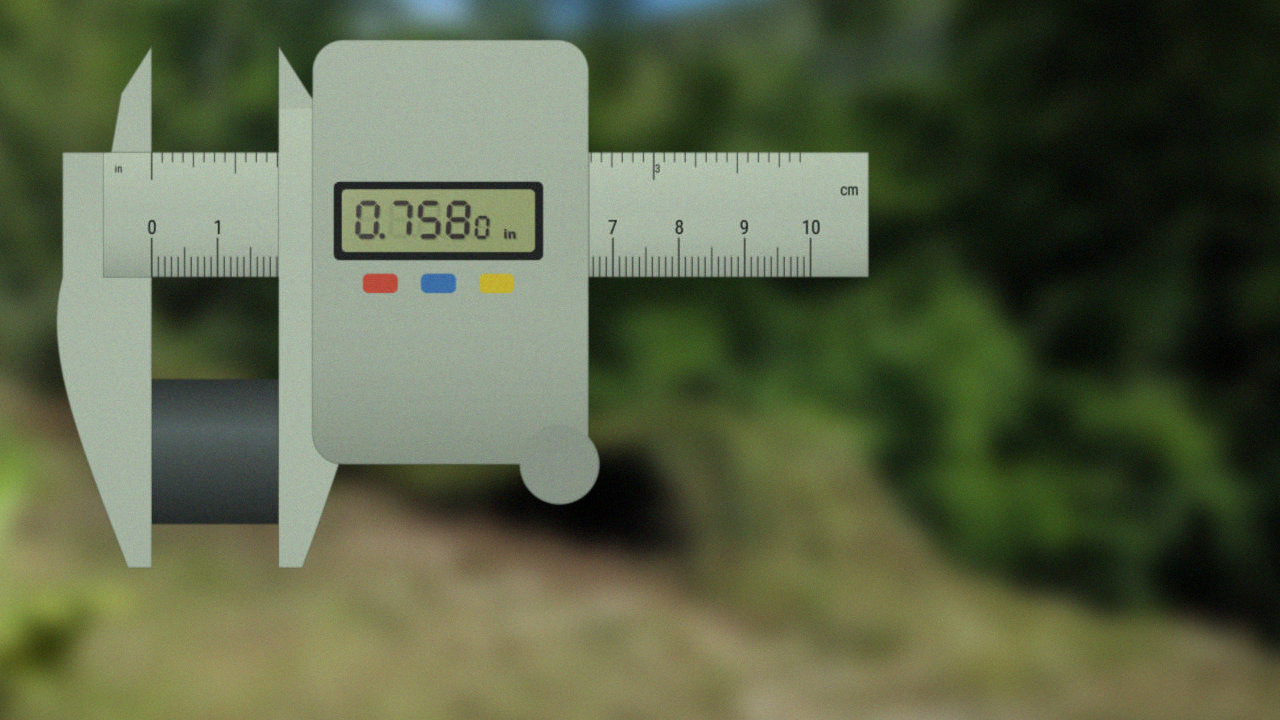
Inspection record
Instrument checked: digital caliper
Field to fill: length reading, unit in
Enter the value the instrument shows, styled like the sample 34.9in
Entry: 0.7580in
